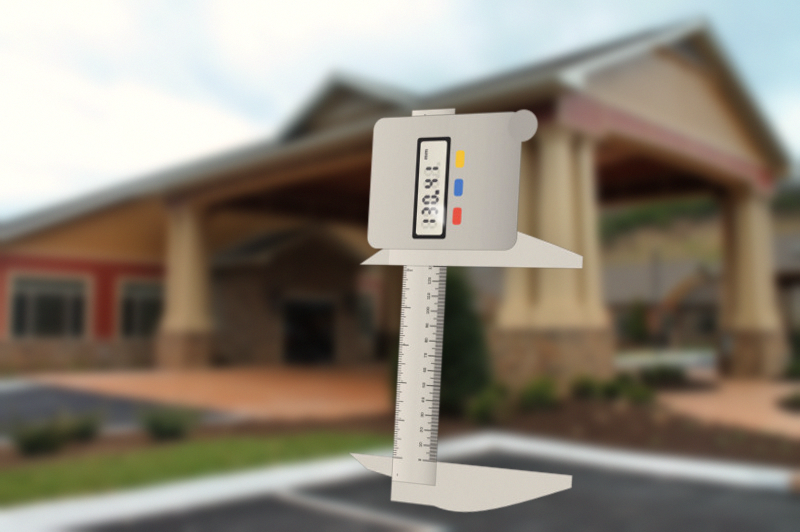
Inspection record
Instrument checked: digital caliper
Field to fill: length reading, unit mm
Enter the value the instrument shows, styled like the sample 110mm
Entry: 130.41mm
